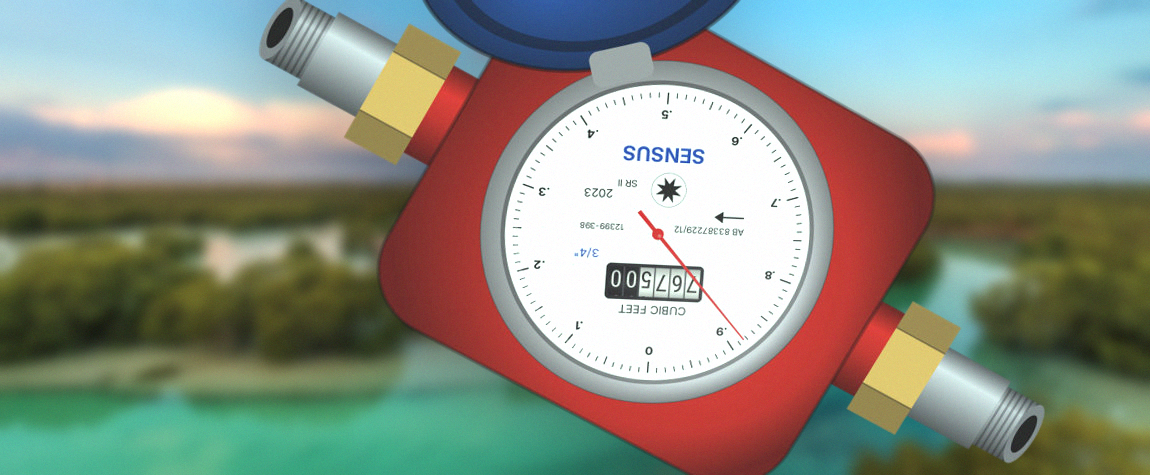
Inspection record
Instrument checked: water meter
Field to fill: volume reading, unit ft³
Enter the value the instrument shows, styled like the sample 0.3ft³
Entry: 767499.88ft³
